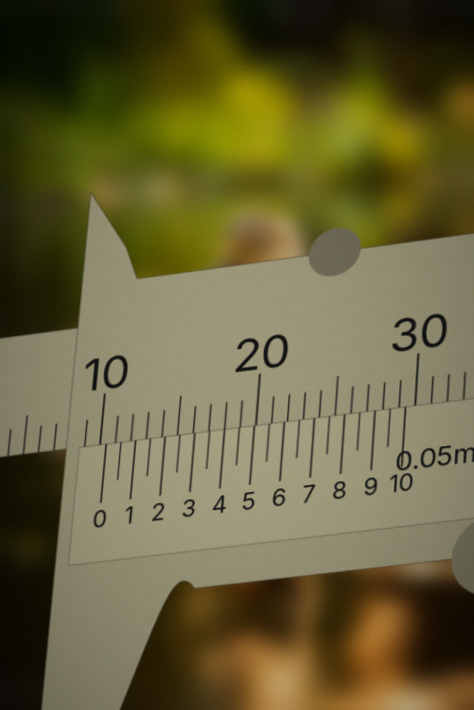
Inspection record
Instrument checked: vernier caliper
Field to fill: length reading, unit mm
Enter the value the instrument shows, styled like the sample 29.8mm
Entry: 10.4mm
